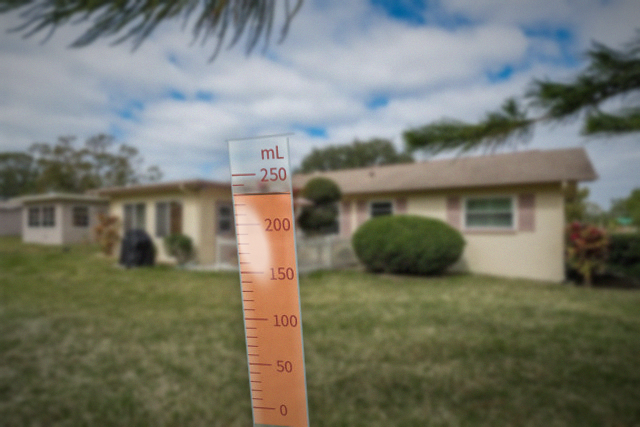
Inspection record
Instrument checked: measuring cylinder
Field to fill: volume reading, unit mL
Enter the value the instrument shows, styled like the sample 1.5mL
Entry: 230mL
